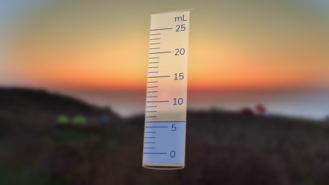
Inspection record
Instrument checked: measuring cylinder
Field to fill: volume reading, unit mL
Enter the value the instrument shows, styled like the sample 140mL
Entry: 6mL
